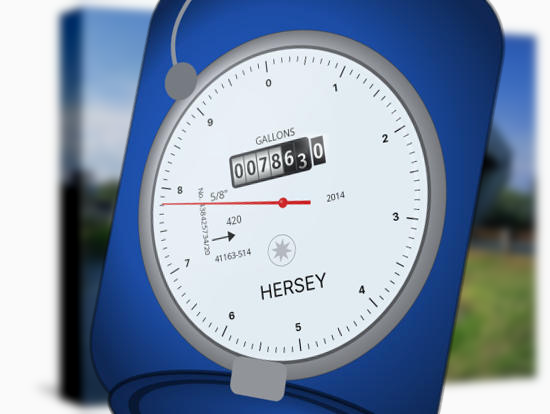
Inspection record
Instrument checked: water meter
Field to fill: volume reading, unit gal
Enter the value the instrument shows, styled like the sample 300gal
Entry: 78627.8gal
